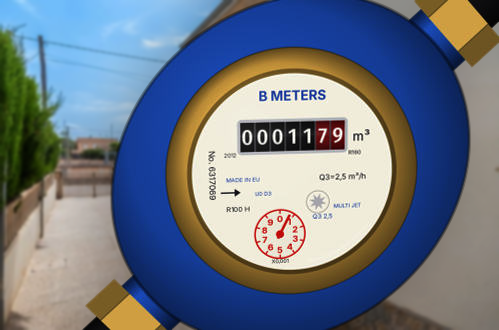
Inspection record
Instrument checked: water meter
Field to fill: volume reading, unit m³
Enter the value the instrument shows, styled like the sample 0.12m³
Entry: 11.790m³
